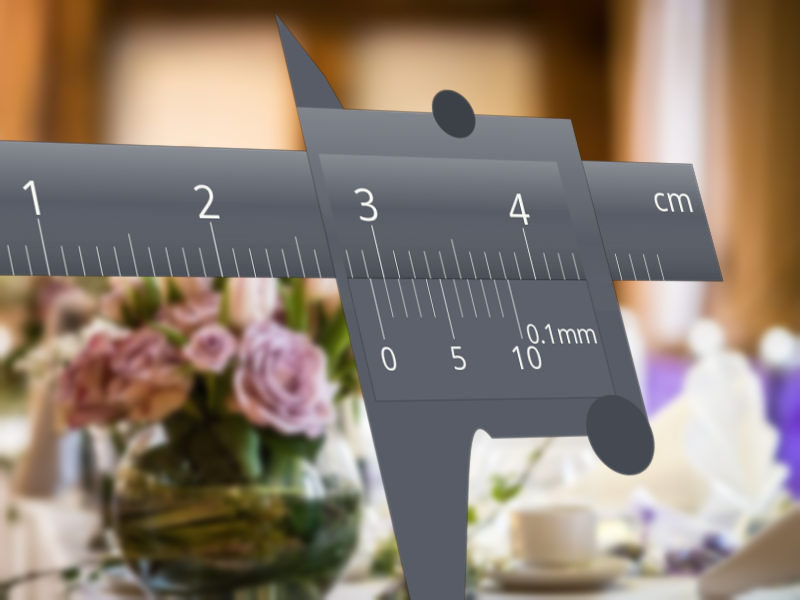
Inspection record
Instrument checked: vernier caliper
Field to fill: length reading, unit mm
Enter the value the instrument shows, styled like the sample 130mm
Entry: 29.1mm
